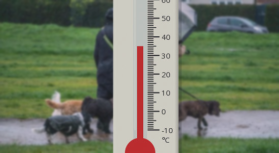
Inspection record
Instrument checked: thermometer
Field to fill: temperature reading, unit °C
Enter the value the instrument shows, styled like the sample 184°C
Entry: 35°C
